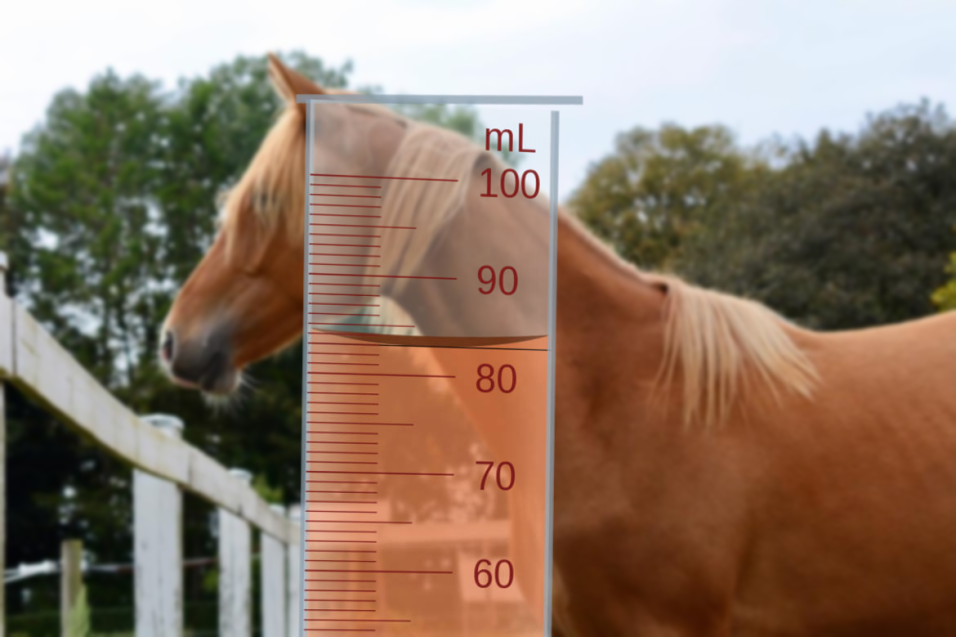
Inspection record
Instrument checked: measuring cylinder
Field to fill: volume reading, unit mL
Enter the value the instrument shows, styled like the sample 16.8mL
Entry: 83mL
